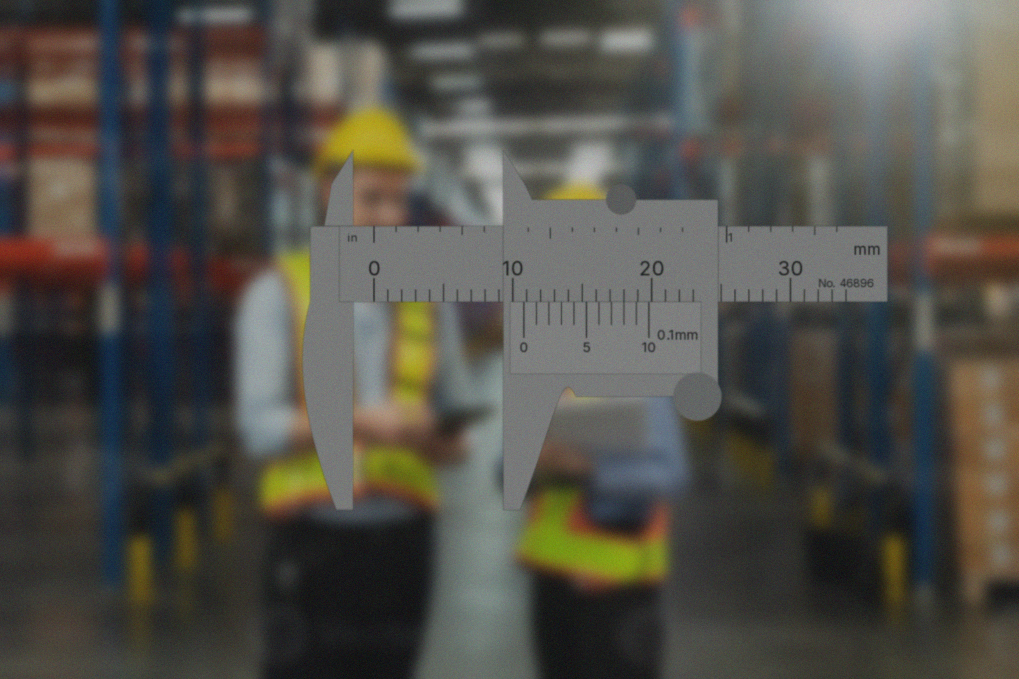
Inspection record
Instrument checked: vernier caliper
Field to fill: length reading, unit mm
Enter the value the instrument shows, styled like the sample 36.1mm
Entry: 10.8mm
